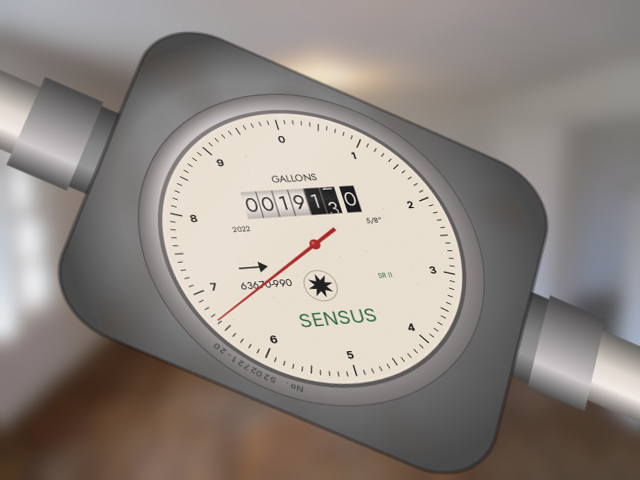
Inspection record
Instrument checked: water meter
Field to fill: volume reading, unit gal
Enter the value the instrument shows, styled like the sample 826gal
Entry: 19126.6gal
